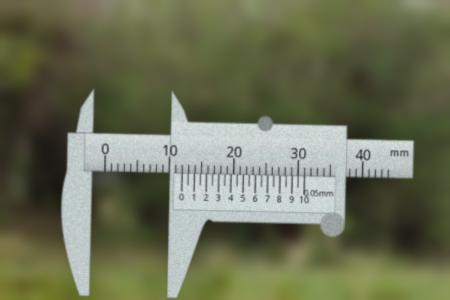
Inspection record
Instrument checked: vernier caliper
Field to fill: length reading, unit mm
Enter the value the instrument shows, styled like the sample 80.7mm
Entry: 12.0mm
